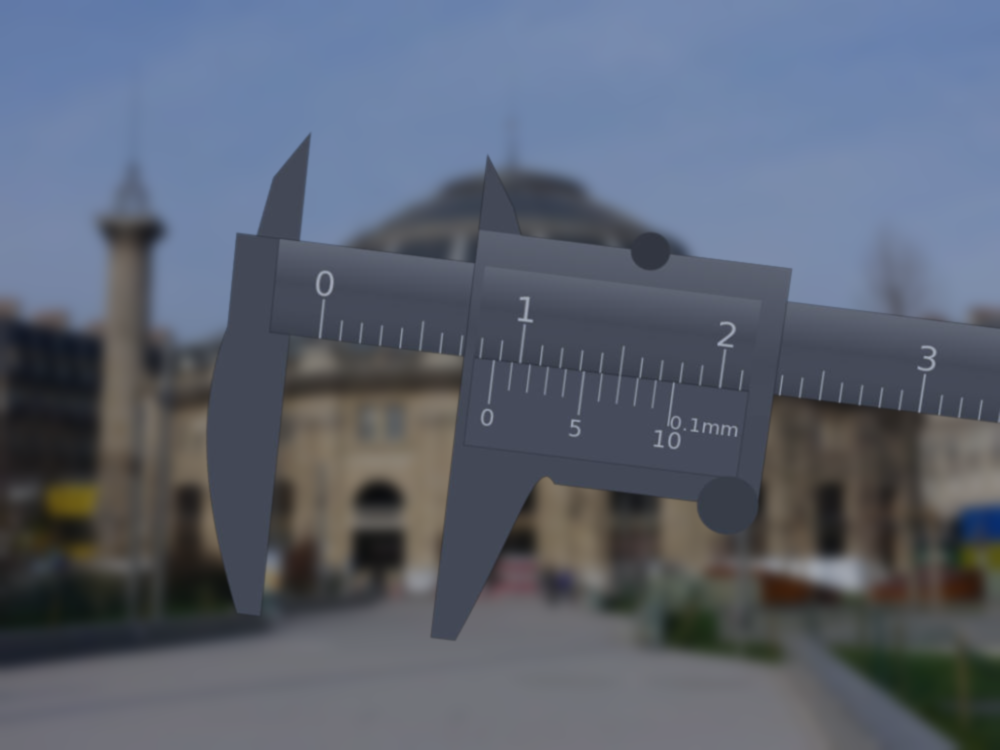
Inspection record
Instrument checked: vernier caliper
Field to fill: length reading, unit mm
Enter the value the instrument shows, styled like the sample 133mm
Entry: 8.7mm
